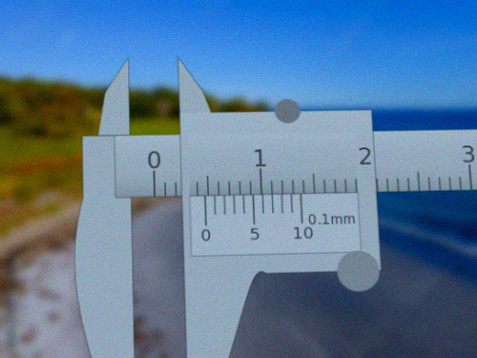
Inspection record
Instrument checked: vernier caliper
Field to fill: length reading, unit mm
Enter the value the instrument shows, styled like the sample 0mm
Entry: 4.7mm
